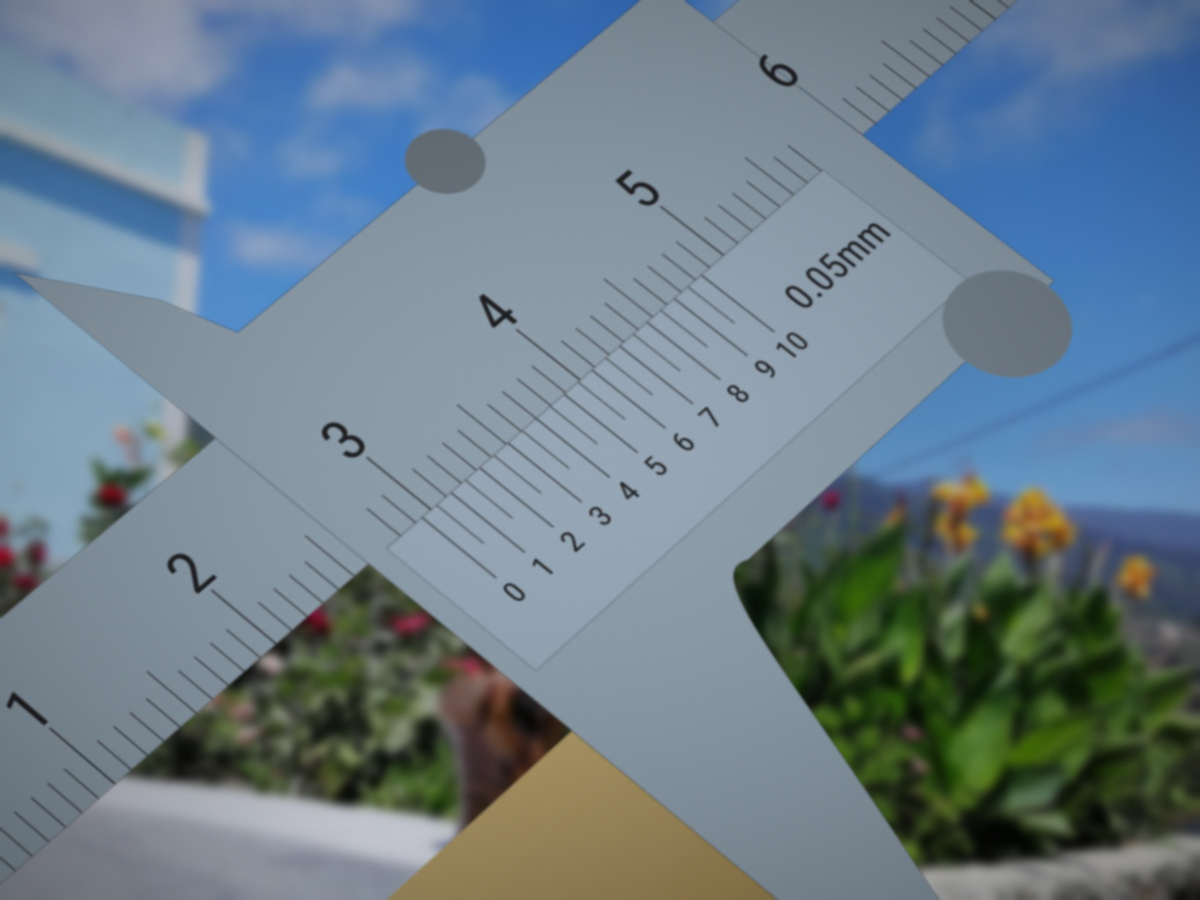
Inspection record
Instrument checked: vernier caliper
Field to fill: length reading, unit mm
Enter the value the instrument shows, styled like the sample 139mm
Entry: 29.4mm
